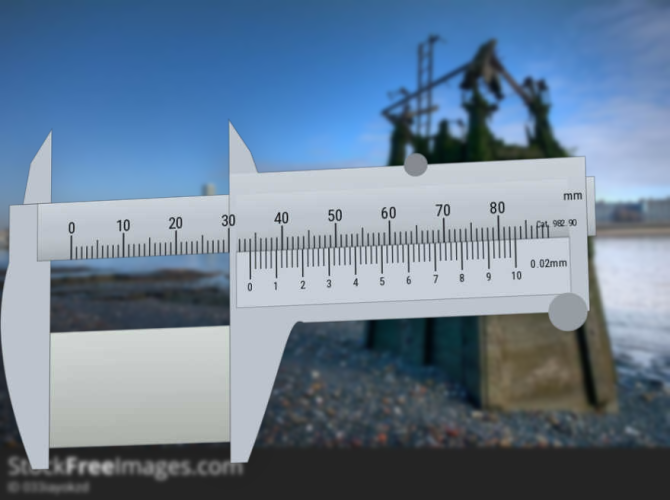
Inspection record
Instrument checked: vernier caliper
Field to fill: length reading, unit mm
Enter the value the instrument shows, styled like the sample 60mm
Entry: 34.0mm
